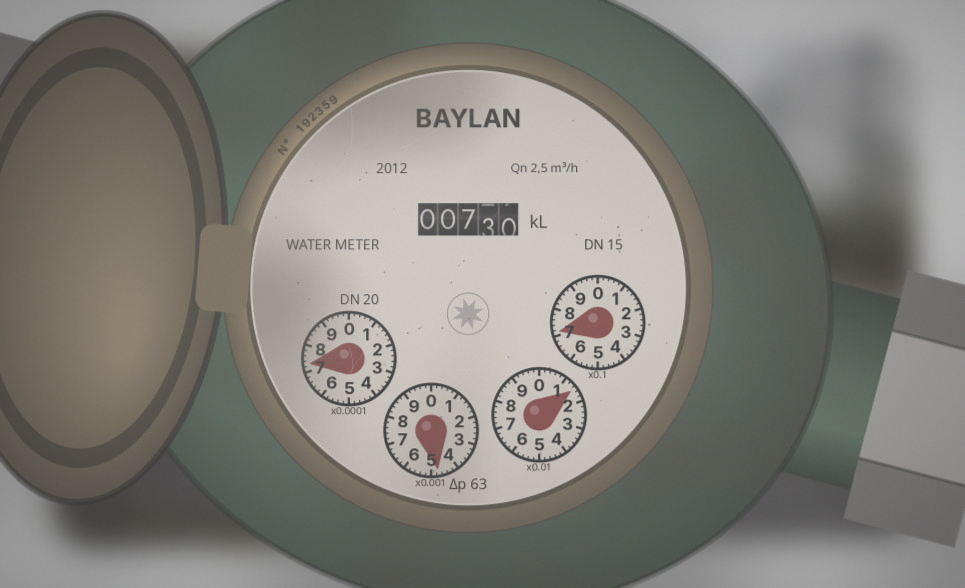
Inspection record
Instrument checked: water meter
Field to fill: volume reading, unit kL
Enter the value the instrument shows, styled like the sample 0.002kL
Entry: 729.7147kL
